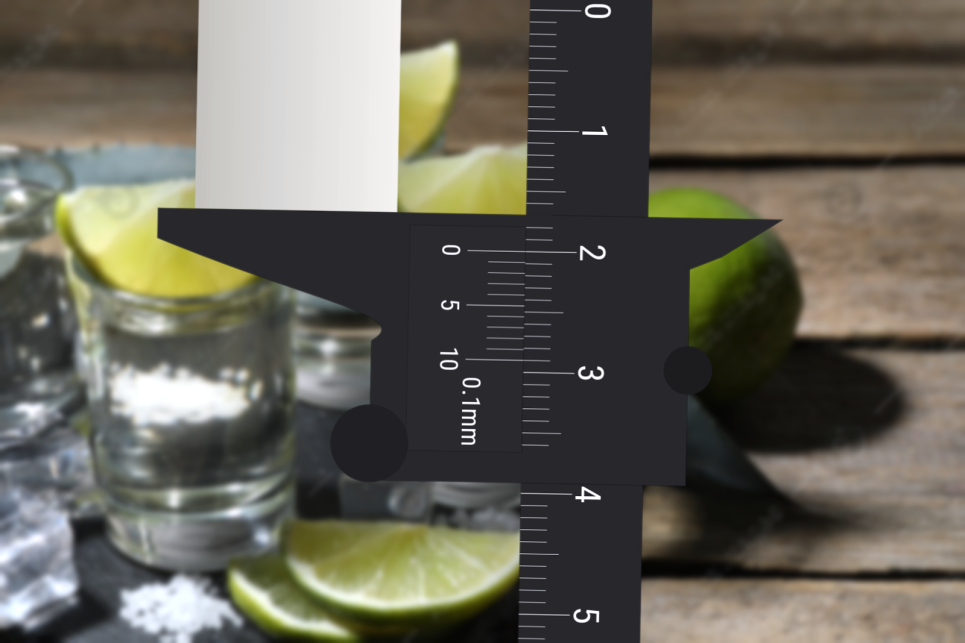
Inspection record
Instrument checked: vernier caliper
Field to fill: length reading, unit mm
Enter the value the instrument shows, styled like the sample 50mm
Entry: 20.0mm
